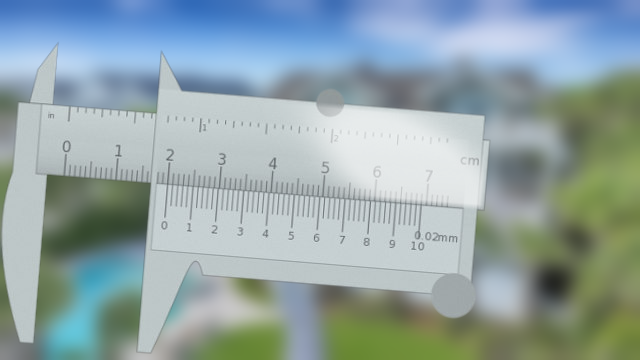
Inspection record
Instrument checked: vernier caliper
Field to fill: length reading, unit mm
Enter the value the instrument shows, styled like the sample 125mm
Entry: 20.0mm
